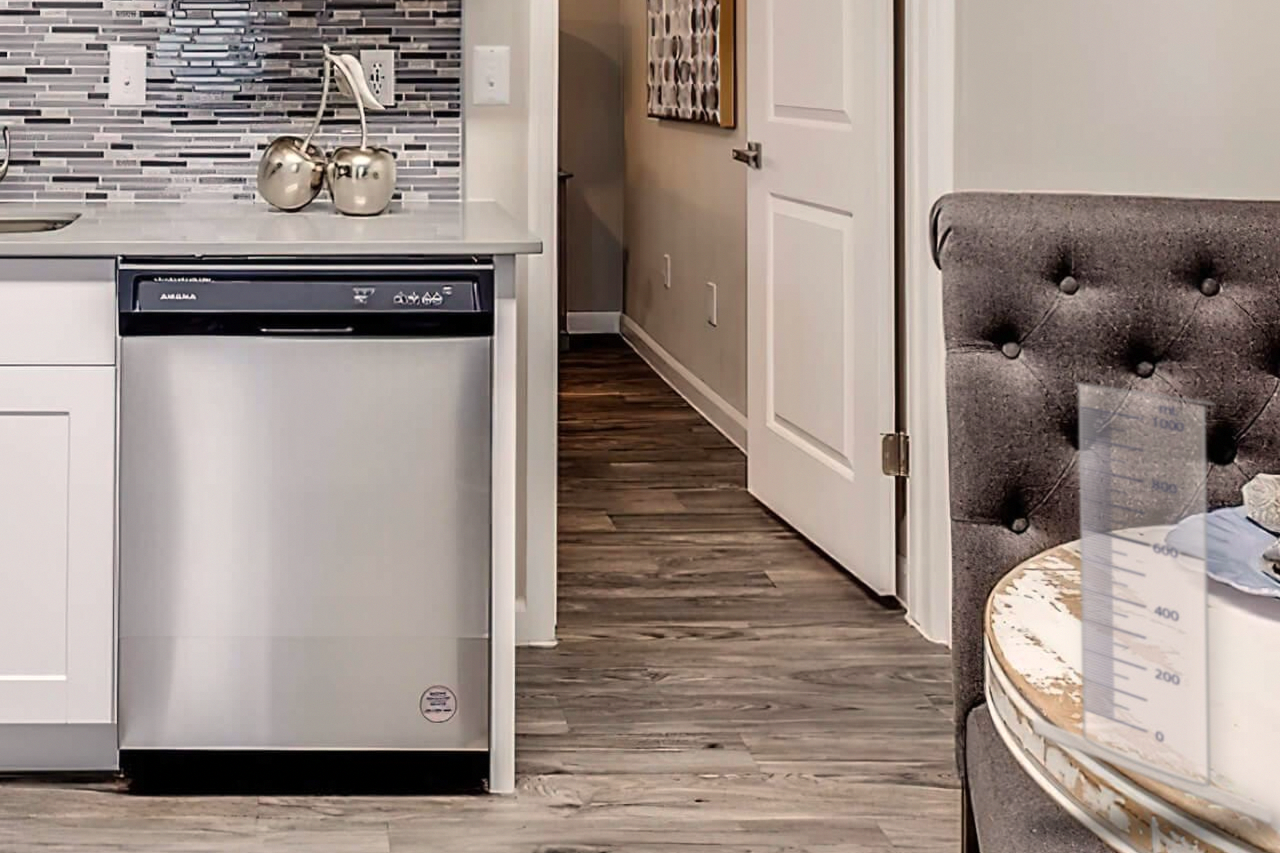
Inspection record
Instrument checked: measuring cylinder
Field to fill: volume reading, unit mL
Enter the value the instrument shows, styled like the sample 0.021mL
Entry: 600mL
